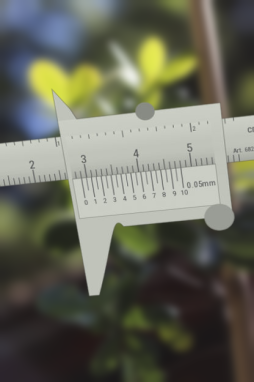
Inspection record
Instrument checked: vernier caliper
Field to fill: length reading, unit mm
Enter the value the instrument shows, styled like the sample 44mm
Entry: 29.0mm
